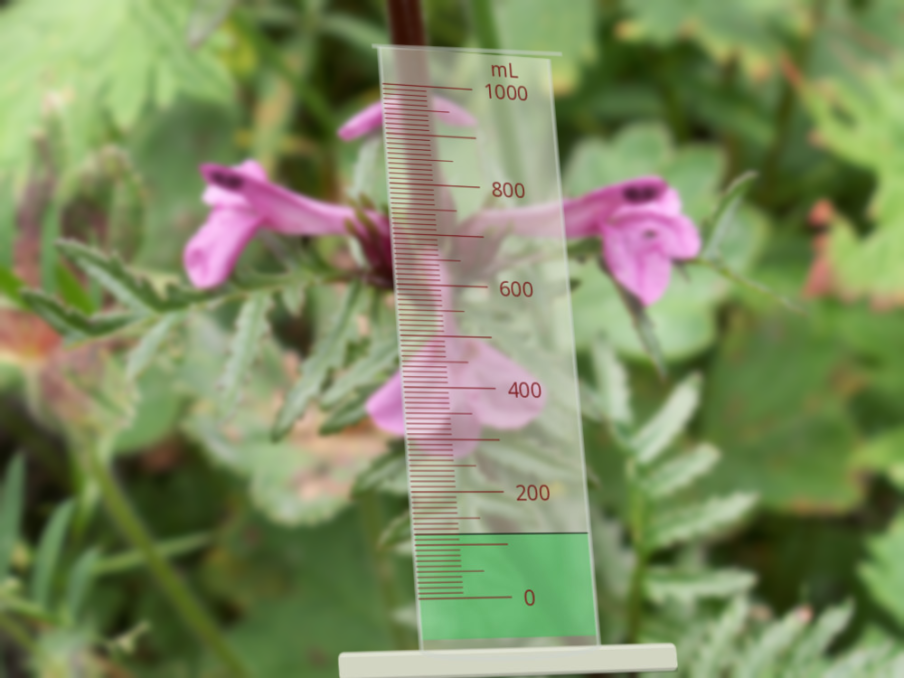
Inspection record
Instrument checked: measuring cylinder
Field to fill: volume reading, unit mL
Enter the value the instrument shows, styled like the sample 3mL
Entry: 120mL
